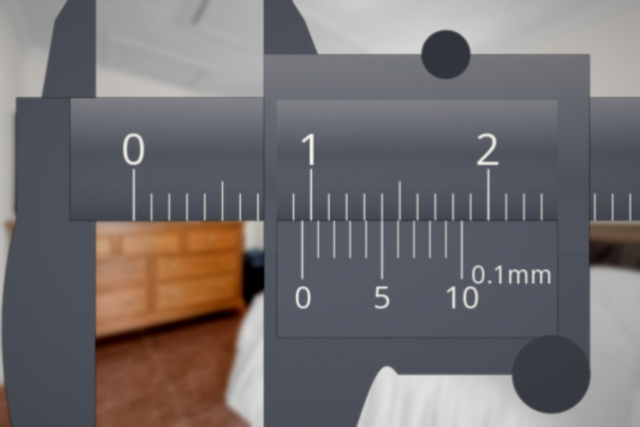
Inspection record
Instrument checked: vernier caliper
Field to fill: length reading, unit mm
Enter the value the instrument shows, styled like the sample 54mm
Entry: 9.5mm
